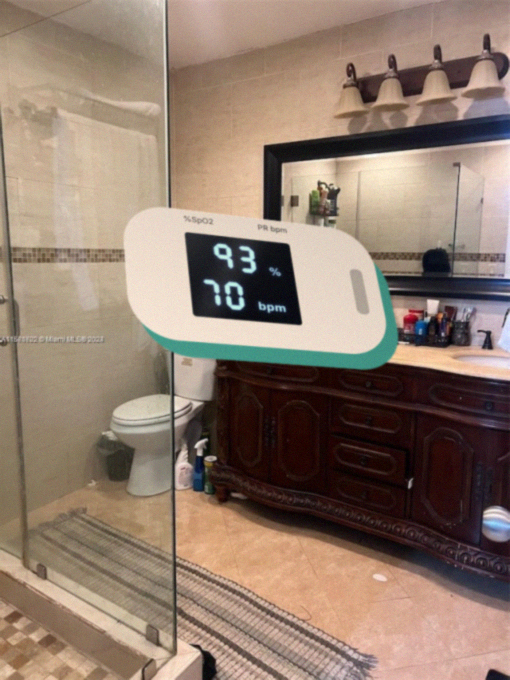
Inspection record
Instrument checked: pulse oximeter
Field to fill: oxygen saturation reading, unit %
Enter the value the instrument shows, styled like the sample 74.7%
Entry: 93%
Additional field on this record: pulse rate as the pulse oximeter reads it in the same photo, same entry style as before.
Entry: 70bpm
